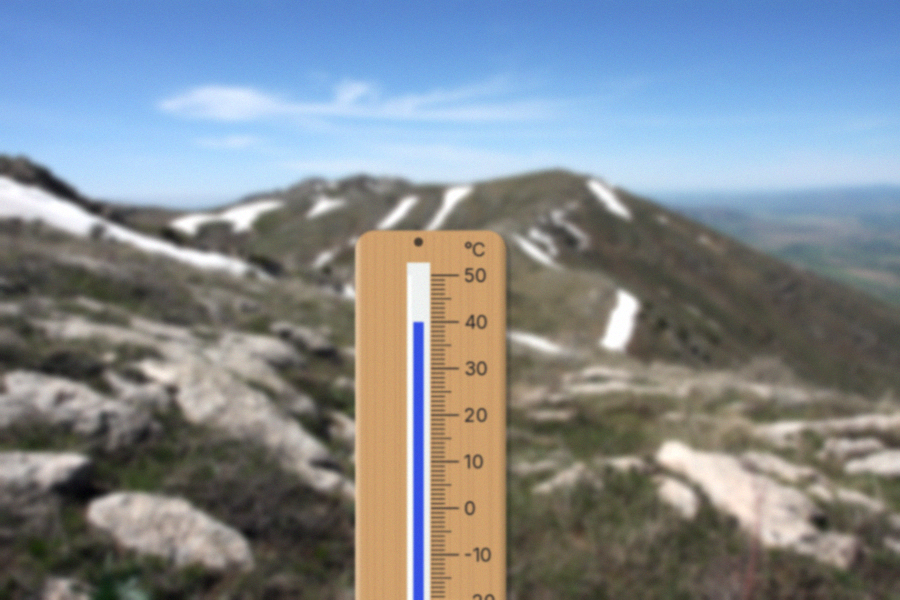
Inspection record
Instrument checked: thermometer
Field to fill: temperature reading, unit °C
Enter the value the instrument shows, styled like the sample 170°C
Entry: 40°C
